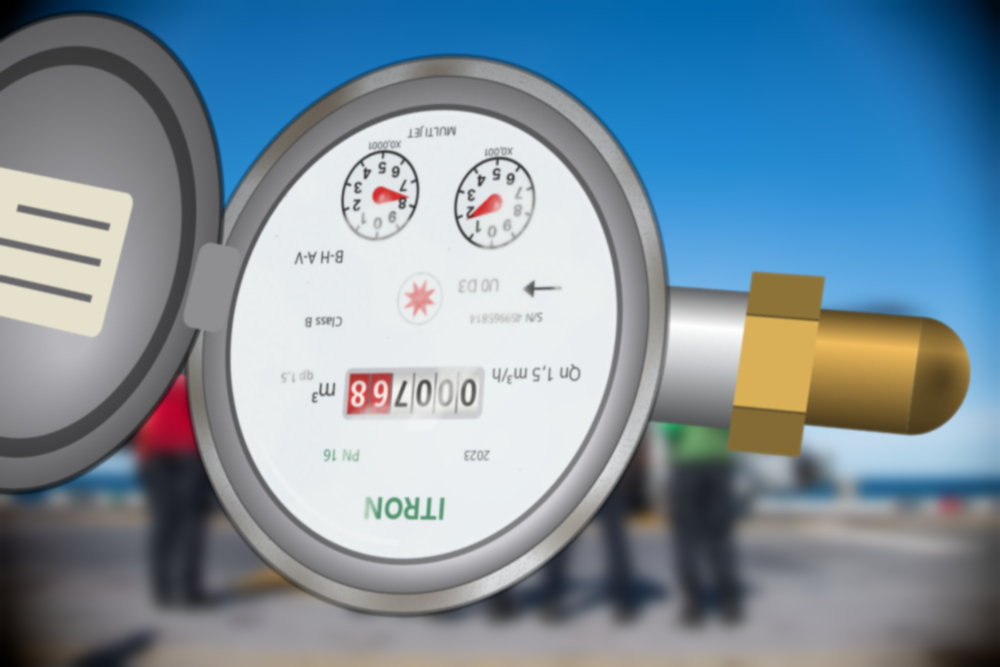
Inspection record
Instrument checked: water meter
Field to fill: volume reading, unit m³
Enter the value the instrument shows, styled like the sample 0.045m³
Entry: 7.6817m³
